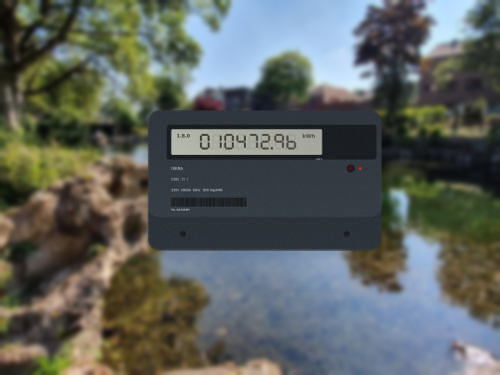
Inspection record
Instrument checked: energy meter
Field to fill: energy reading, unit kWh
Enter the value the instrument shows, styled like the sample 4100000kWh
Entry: 10472.96kWh
